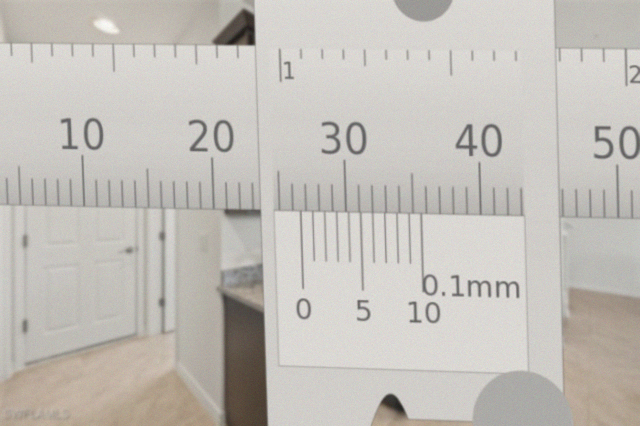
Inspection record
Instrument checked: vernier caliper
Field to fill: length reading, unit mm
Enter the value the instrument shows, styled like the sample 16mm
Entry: 26.6mm
